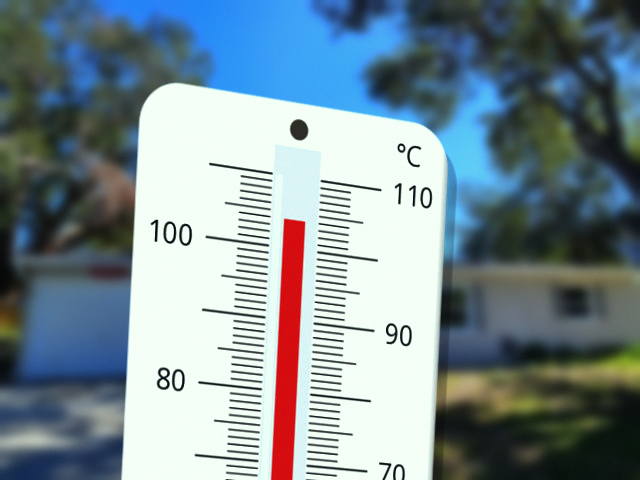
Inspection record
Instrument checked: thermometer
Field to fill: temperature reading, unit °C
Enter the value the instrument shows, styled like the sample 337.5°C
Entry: 104°C
